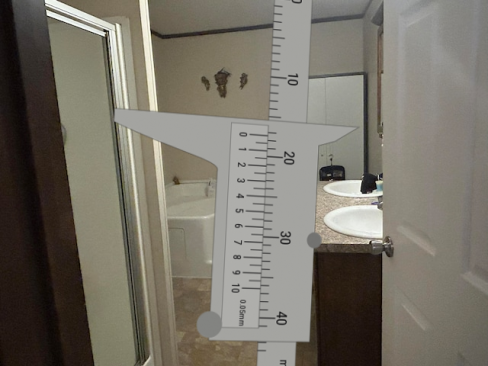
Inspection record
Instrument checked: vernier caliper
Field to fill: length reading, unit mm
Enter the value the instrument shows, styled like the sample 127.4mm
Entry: 17.4mm
